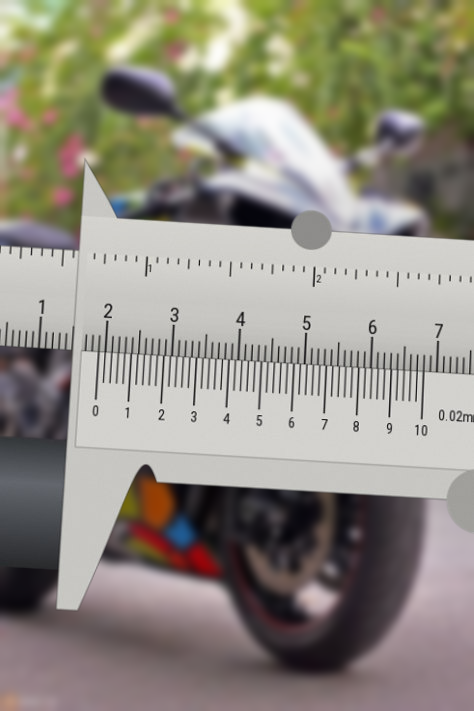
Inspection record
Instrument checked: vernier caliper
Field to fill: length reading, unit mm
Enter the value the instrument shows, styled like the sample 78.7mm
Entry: 19.0mm
